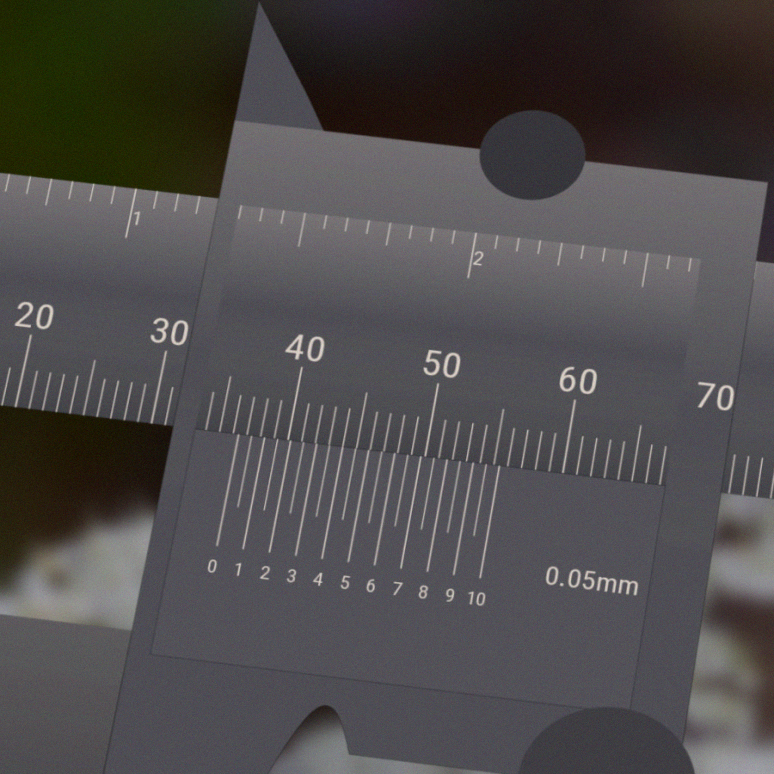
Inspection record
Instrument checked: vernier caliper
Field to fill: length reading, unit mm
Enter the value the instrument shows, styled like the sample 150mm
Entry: 36.4mm
